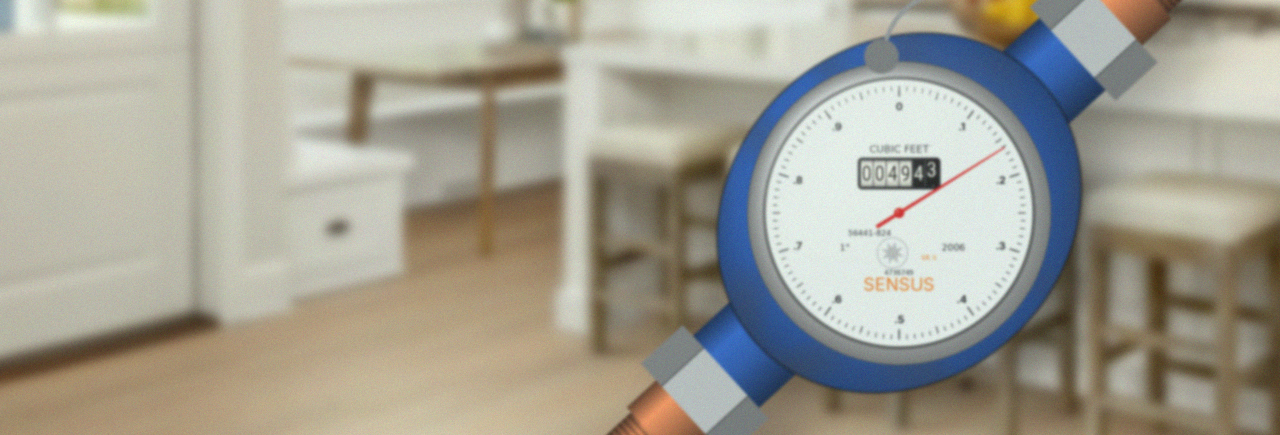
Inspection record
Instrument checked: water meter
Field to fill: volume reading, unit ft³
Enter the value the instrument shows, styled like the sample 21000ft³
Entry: 4943.16ft³
